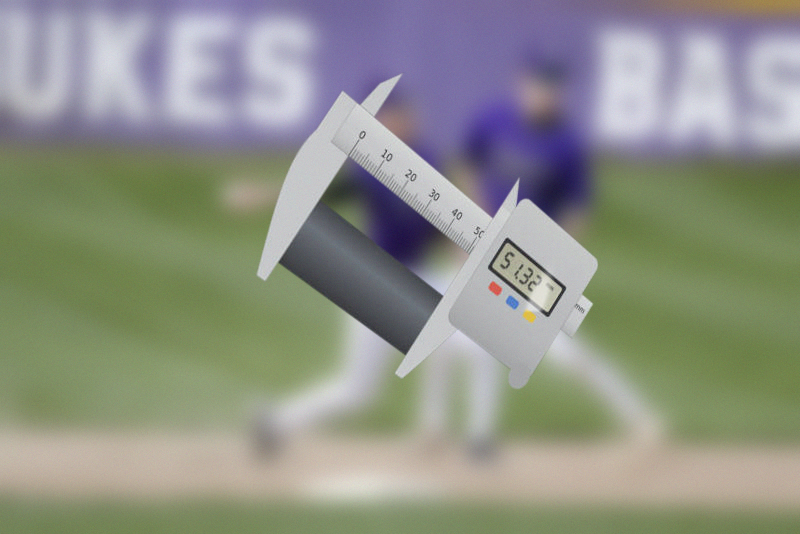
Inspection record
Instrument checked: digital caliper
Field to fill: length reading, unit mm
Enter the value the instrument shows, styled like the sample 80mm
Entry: 51.32mm
